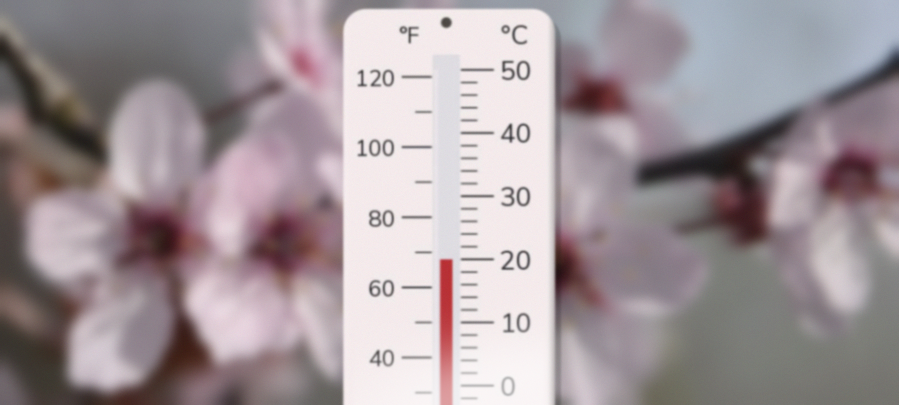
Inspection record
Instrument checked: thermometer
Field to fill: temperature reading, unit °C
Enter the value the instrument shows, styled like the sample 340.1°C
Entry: 20°C
